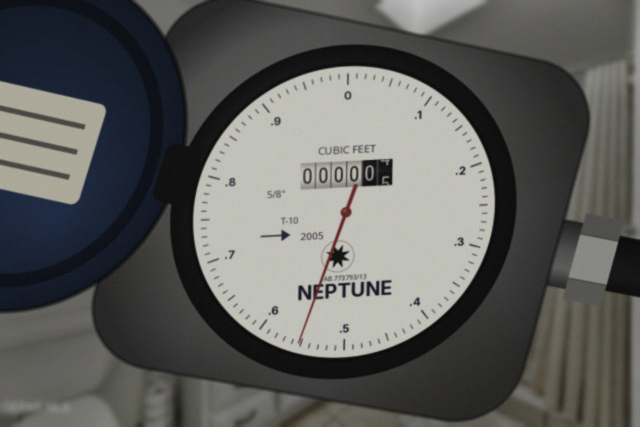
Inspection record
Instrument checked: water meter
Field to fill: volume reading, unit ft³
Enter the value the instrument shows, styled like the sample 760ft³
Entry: 4.55ft³
